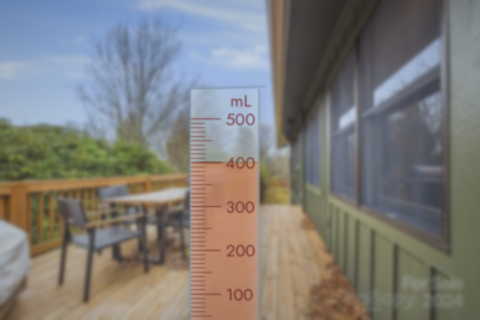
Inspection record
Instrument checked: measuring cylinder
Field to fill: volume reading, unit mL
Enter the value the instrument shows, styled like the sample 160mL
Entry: 400mL
